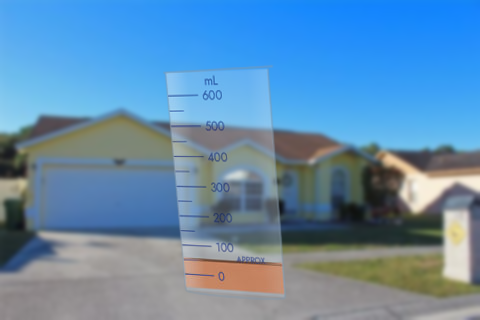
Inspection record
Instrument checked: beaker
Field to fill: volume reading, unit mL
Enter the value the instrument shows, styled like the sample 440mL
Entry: 50mL
